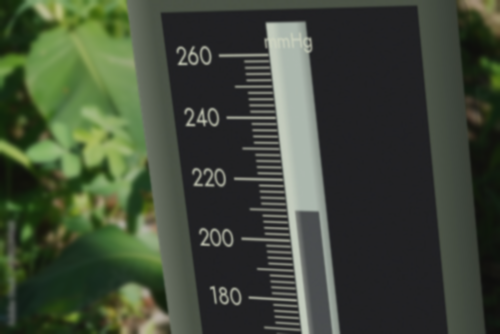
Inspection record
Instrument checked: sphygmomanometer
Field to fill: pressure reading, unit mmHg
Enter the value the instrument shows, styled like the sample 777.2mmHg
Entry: 210mmHg
